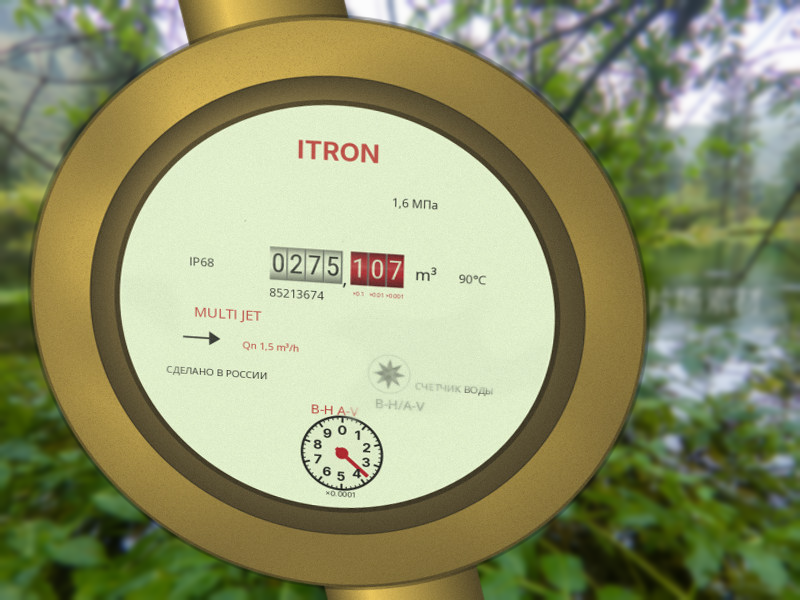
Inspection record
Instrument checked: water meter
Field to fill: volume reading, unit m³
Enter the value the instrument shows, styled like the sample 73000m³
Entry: 275.1073m³
